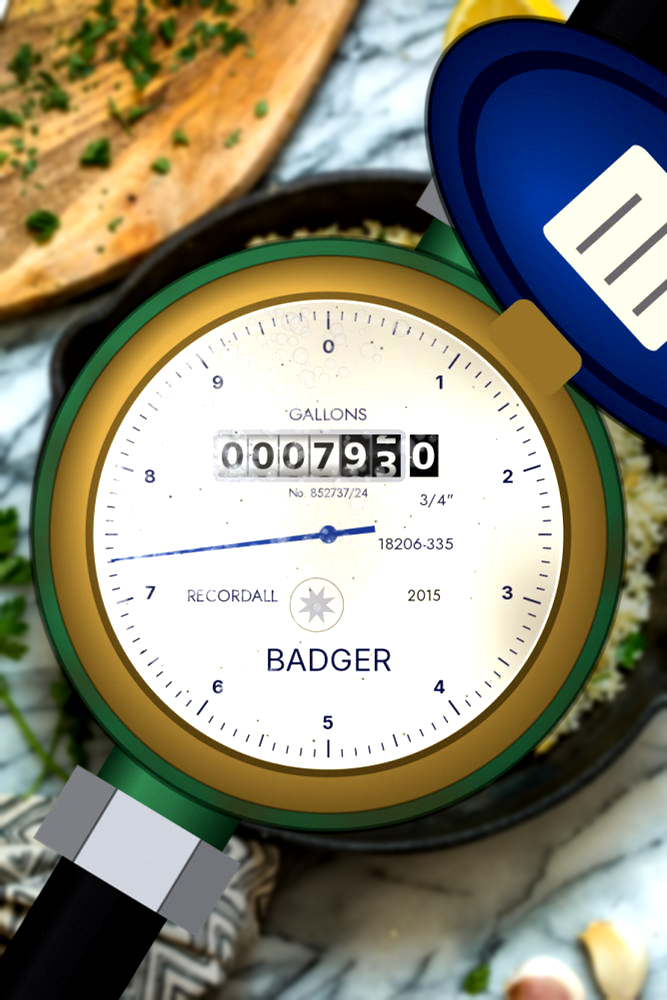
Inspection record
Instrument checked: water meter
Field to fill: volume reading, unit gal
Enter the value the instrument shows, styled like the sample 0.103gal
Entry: 7927.3gal
